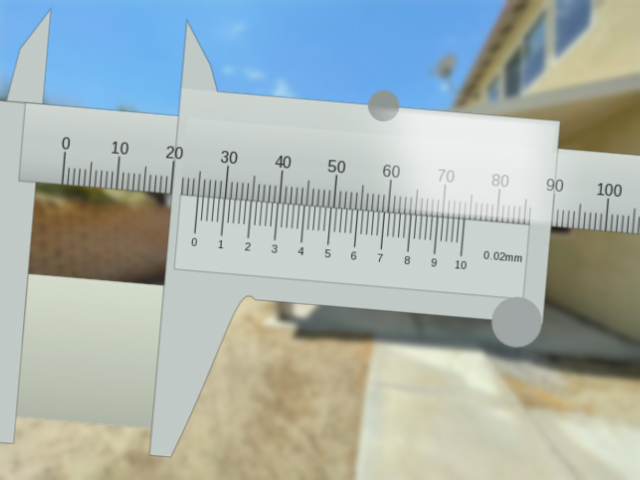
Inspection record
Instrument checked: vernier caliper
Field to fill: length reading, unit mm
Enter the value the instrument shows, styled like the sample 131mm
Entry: 25.0mm
